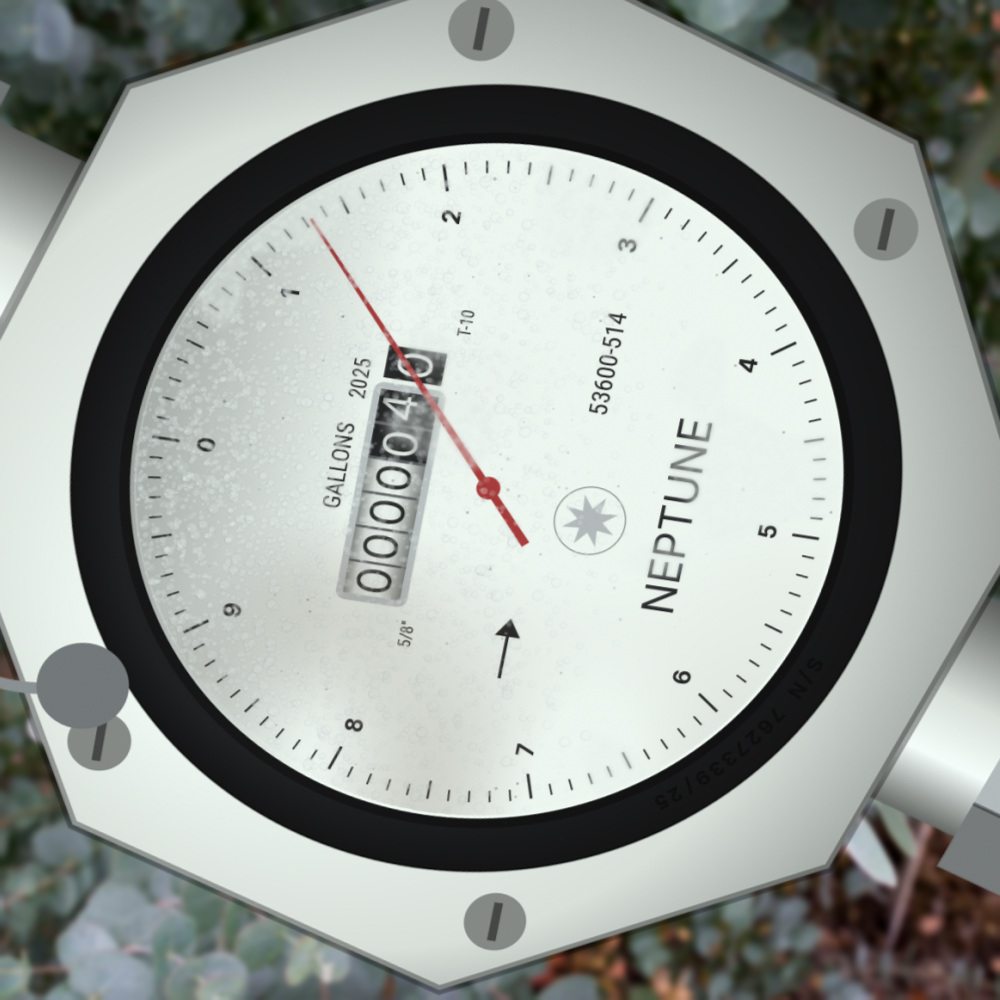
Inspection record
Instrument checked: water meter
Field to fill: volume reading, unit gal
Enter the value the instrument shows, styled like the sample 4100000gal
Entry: 41.3gal
